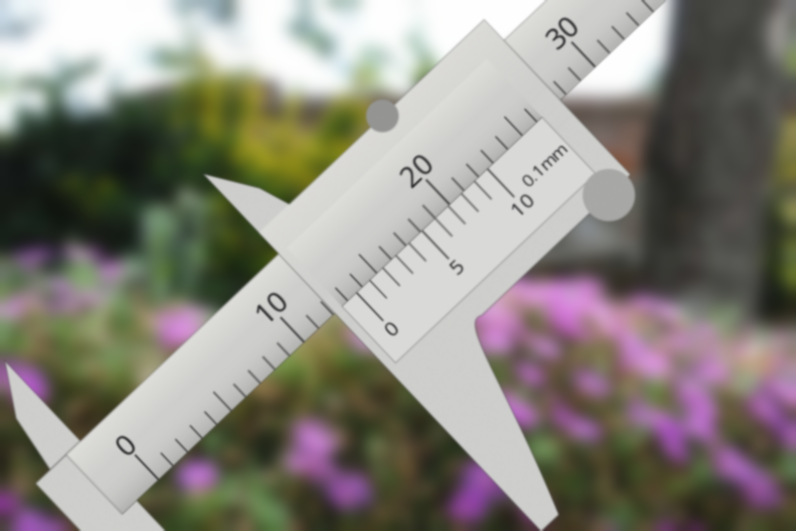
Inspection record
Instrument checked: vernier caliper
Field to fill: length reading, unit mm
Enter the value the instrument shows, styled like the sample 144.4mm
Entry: 13.6mm
